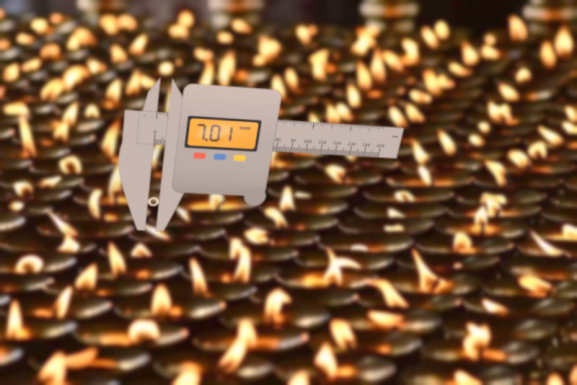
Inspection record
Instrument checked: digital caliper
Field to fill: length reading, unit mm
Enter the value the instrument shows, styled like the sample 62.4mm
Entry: 7.01mm
